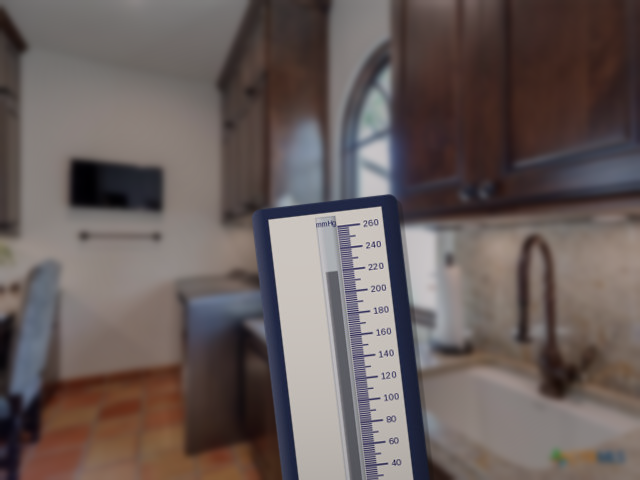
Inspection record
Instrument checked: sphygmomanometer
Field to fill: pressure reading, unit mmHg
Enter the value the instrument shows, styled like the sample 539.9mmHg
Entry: 220mmHg
